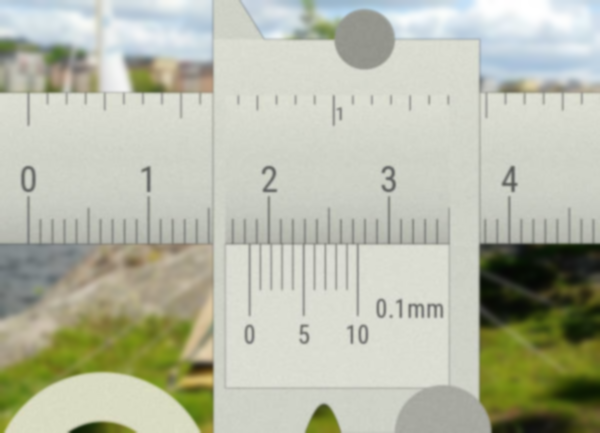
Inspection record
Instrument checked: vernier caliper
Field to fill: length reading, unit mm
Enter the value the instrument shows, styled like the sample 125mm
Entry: 18.4mm
